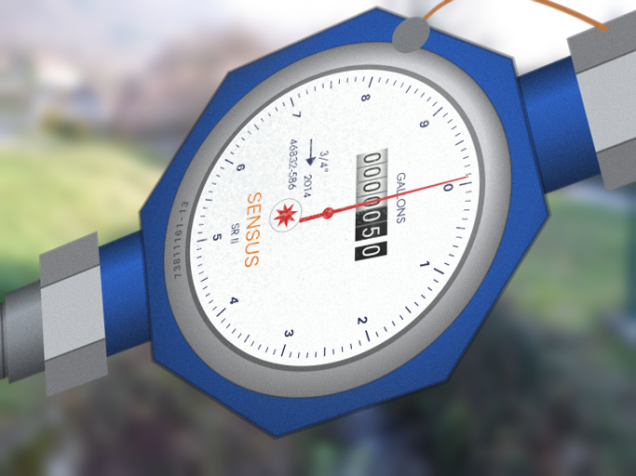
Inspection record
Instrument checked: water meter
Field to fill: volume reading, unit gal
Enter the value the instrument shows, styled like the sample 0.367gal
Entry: 49.9gal
